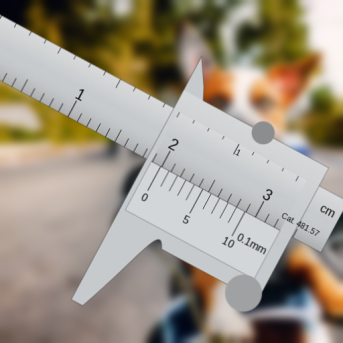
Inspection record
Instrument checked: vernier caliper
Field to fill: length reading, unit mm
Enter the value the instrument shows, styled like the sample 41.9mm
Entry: 19.9mm
